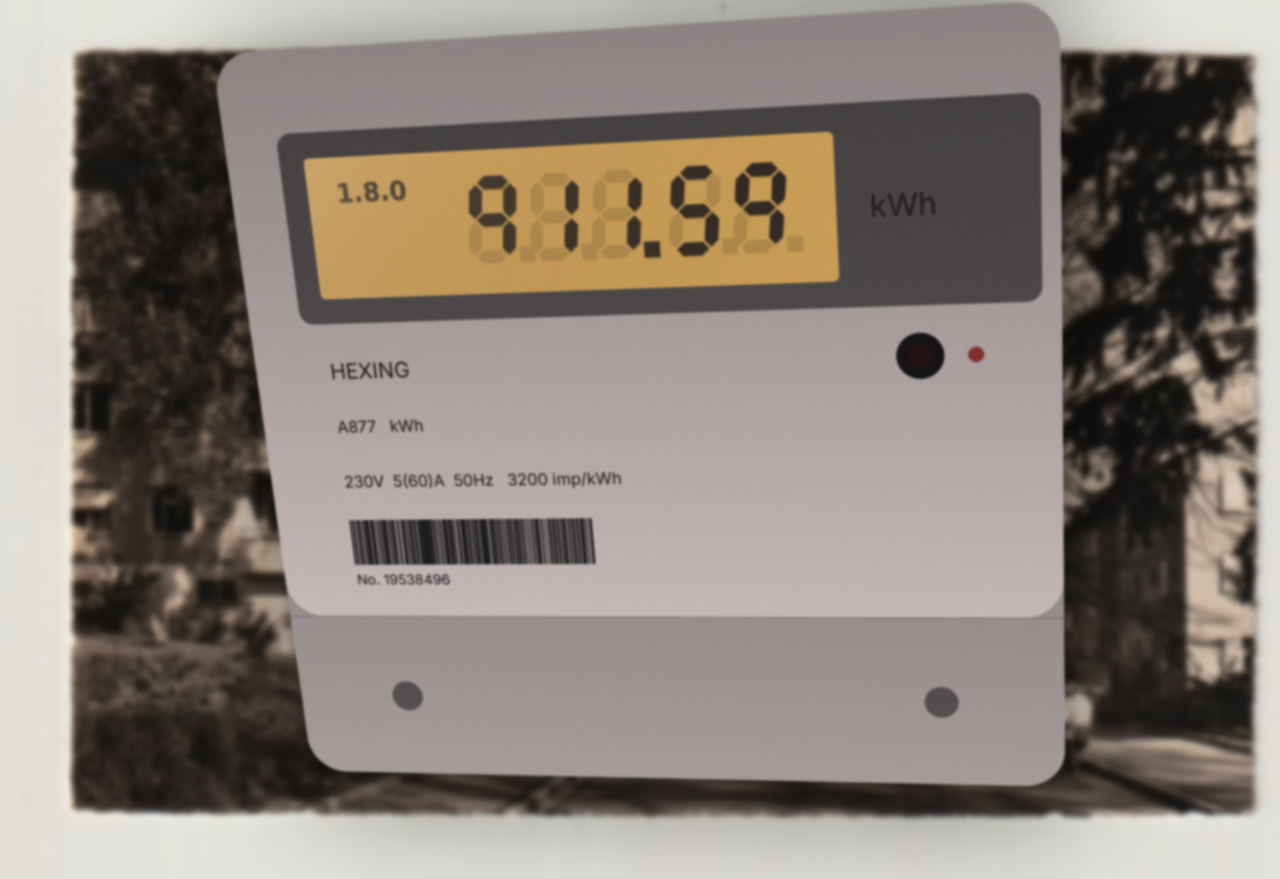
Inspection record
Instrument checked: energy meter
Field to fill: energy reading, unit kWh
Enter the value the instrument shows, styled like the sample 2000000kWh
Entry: 911.59kWh
